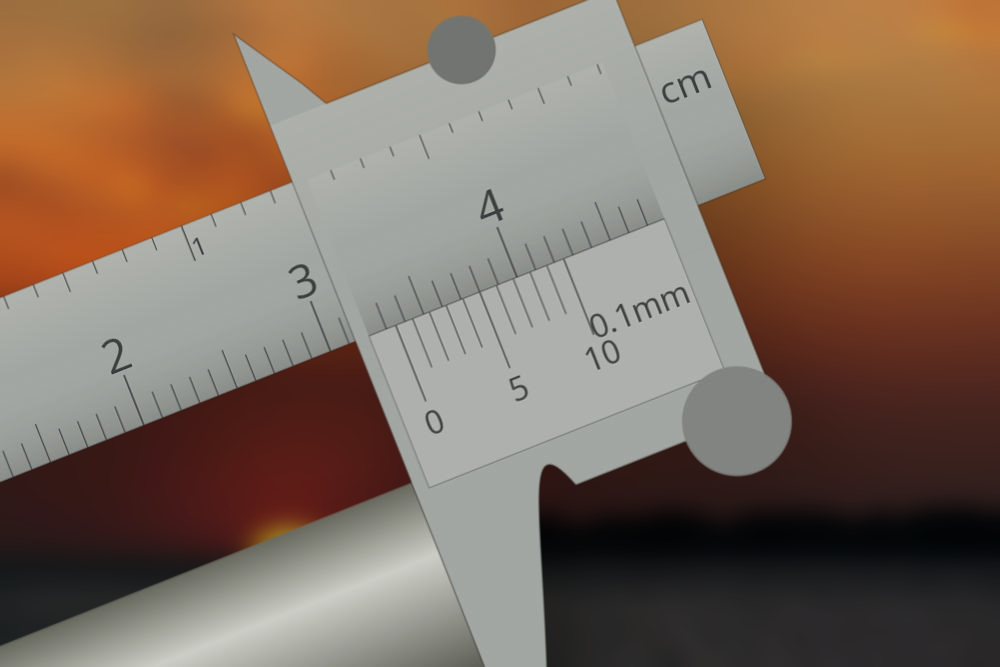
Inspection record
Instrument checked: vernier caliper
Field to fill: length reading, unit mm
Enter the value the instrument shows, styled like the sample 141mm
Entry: 33.5mm
